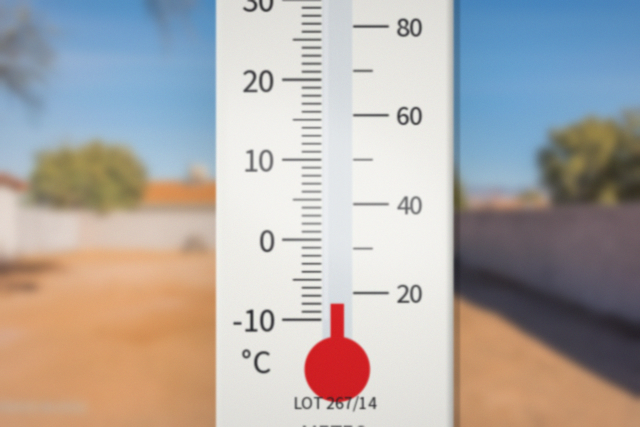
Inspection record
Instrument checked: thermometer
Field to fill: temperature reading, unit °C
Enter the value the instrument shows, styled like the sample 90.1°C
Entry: -8°C
